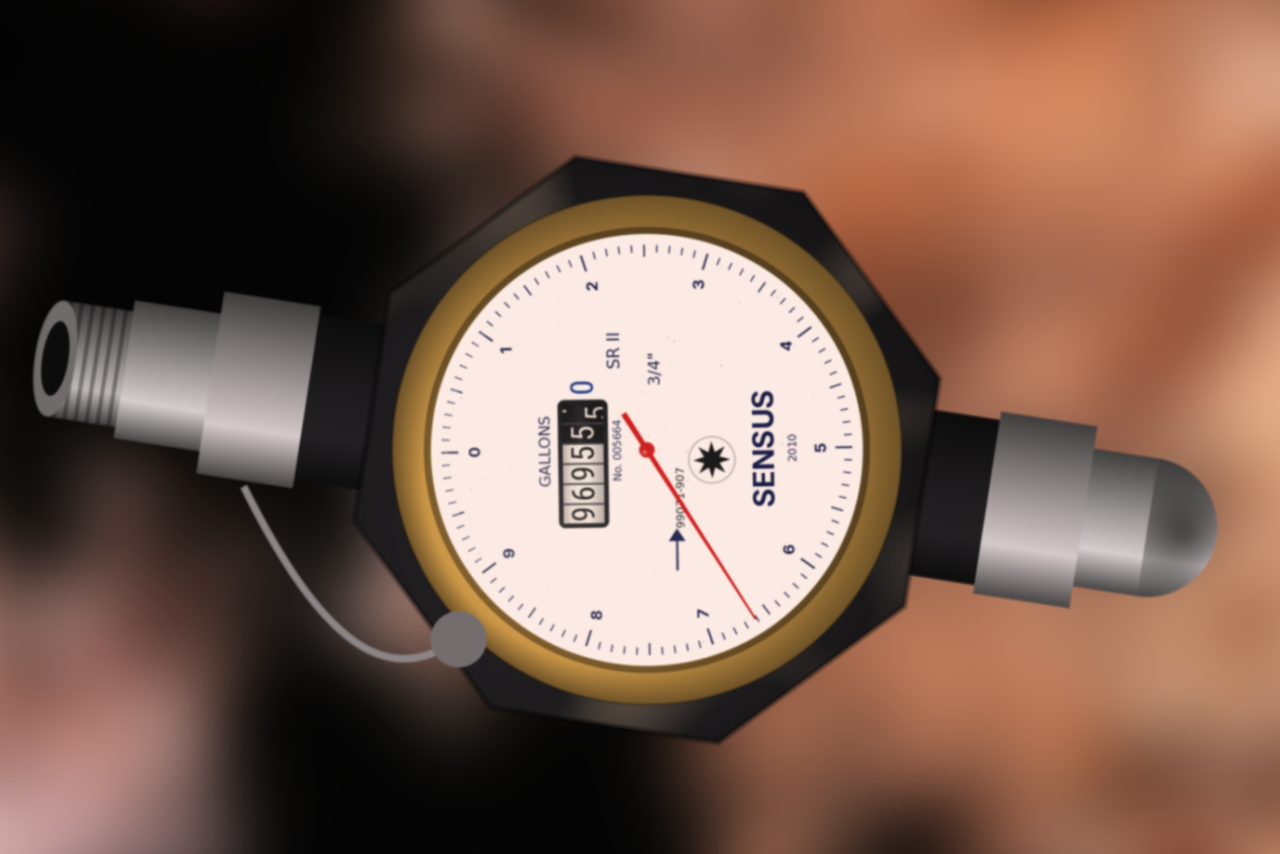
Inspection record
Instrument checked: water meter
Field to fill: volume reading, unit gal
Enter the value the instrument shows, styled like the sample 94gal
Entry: 9695546.6gal
